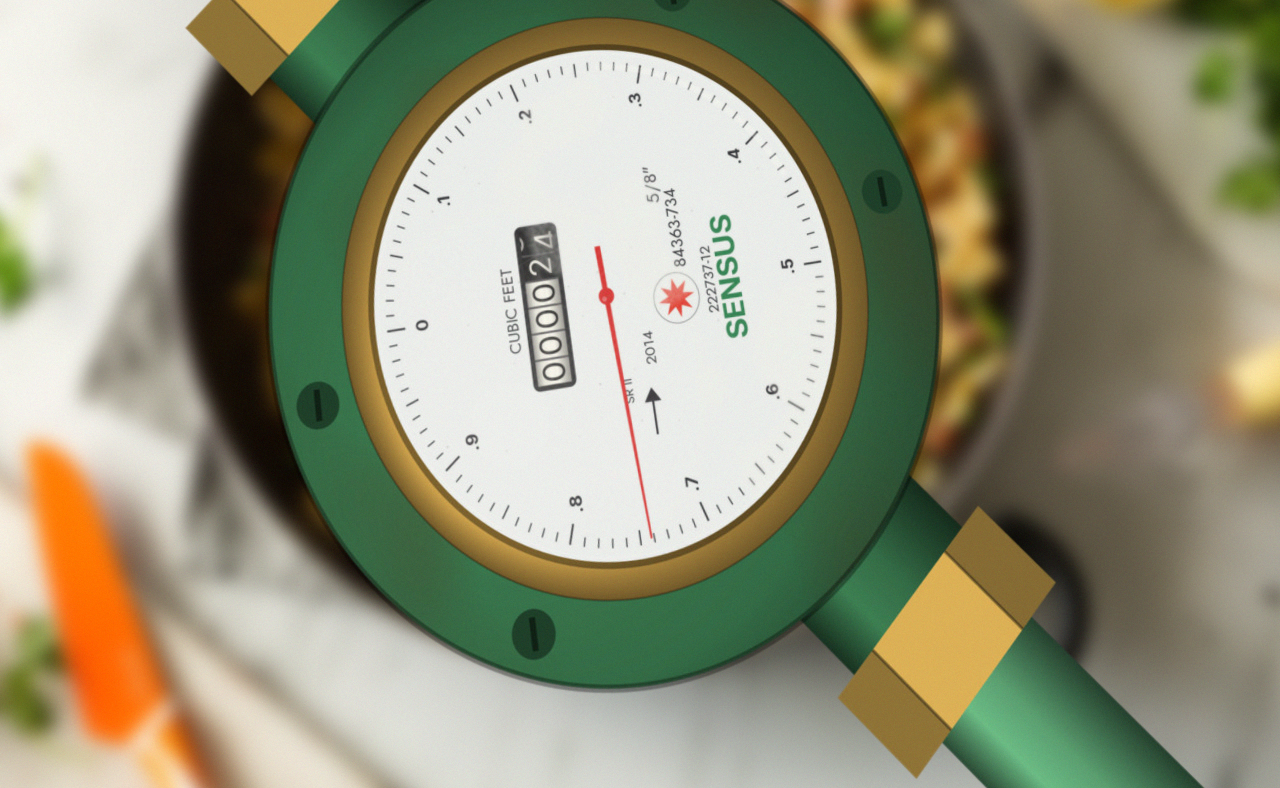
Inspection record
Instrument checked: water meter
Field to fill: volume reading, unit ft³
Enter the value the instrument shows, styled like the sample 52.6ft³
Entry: 23.74ft³
